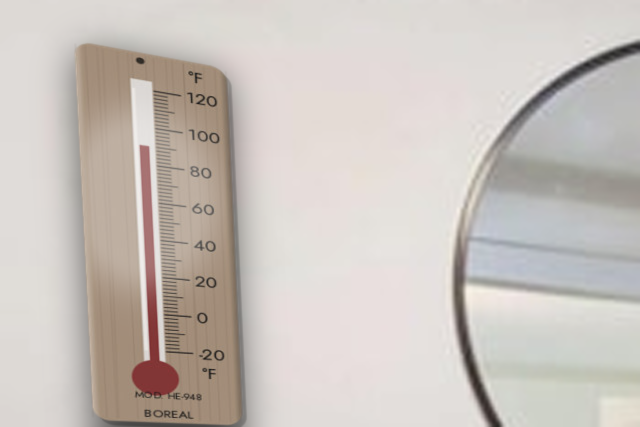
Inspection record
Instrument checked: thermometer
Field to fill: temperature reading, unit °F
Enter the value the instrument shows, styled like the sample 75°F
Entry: 90°F
